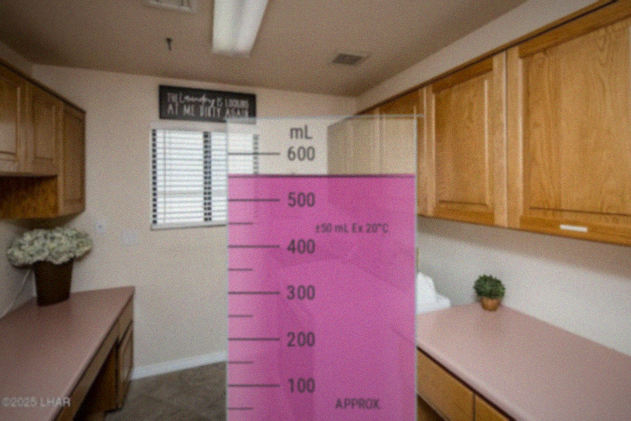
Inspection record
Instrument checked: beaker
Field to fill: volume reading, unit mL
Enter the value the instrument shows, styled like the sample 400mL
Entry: 550mL
